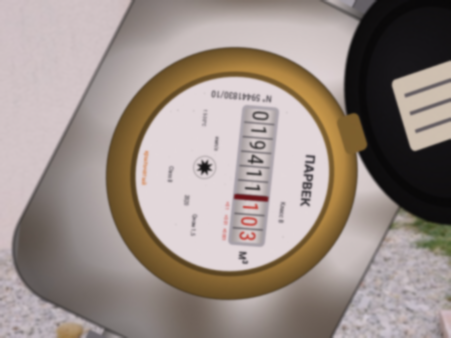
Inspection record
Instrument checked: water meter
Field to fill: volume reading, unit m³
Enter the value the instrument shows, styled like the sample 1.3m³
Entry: 19411.103m³
